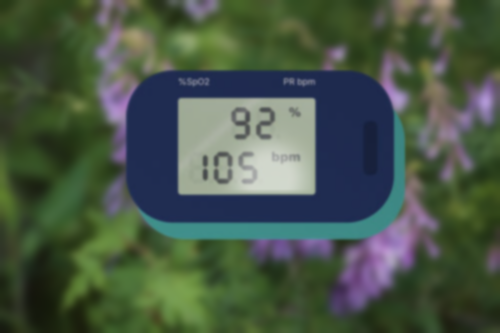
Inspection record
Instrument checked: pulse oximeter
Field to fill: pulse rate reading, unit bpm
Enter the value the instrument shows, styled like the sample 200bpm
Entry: 105bpm
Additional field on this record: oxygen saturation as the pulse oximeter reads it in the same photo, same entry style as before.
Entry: 92%
